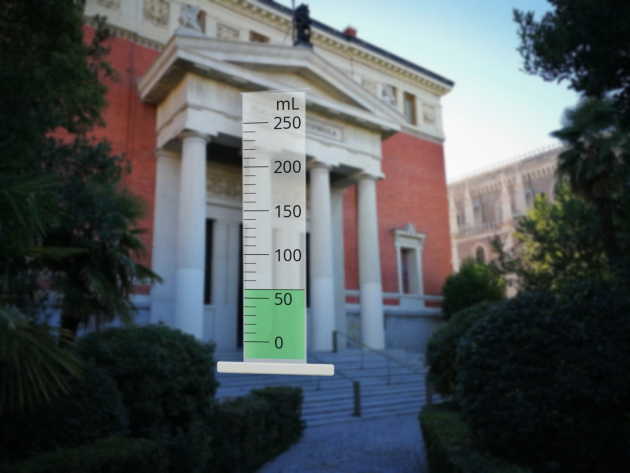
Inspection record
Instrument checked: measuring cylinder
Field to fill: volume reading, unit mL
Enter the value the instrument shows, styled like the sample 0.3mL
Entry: 60mL
